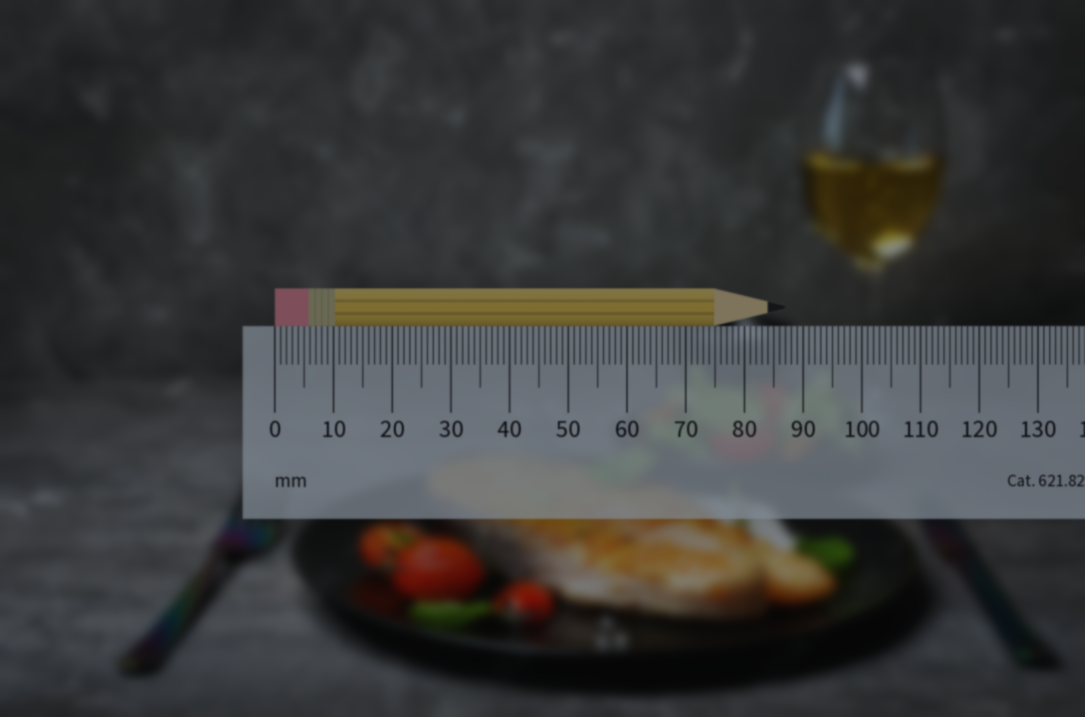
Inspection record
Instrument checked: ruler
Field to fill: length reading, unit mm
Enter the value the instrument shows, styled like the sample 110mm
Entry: 87mm
